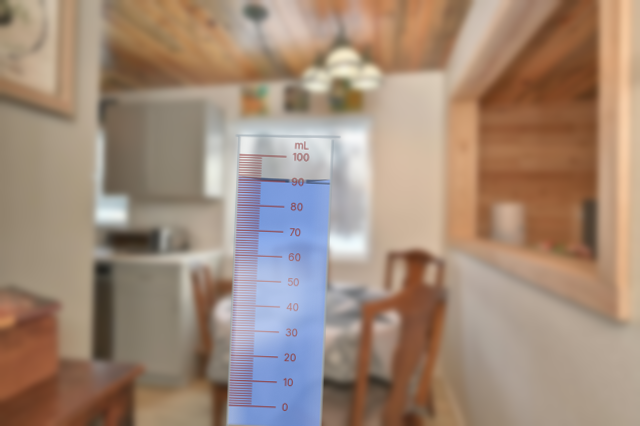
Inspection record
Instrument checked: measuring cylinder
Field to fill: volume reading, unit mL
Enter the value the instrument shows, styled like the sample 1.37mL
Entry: 90mL
